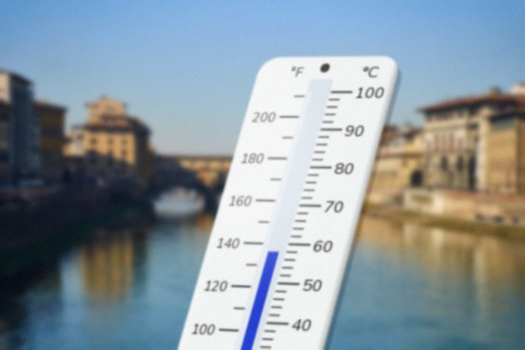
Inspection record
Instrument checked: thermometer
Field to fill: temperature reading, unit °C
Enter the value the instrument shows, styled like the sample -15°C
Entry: 58°C
